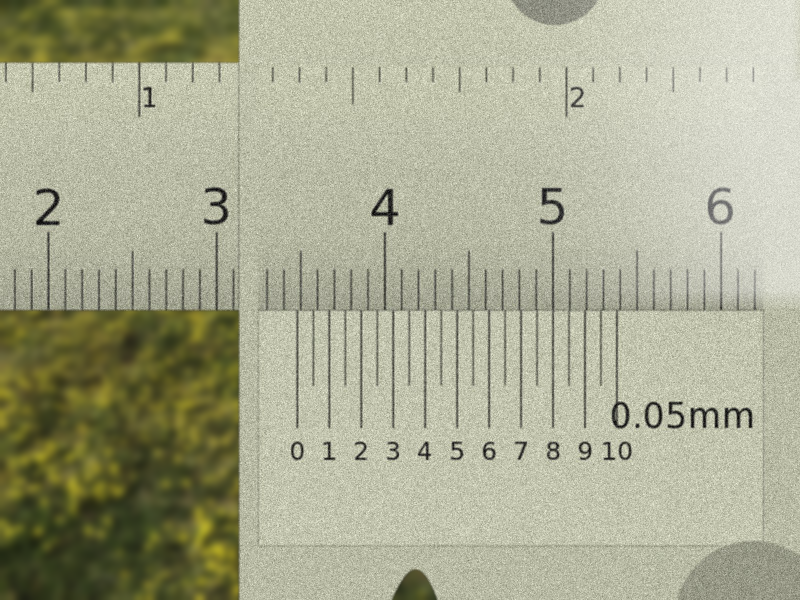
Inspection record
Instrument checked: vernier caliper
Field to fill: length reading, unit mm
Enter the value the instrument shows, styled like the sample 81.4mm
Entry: 34.8mm
